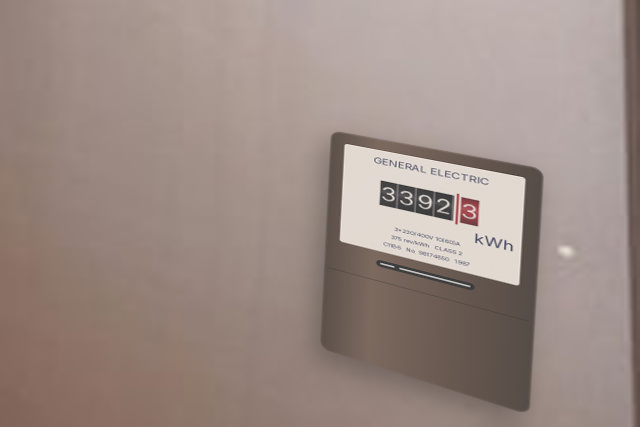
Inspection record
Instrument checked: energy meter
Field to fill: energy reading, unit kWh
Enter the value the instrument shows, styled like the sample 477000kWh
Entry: 3392.3kWh
